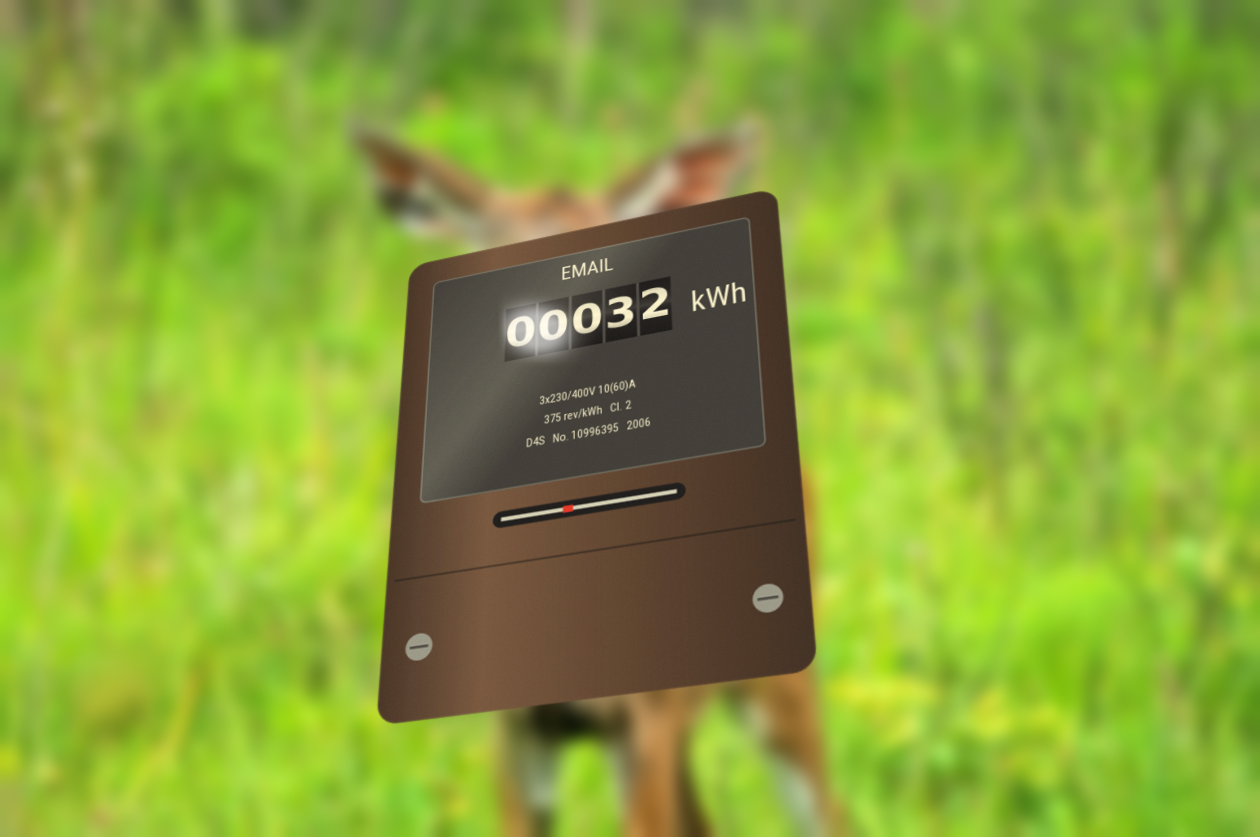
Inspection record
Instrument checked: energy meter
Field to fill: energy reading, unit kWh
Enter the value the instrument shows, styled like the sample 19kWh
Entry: 32kWh
